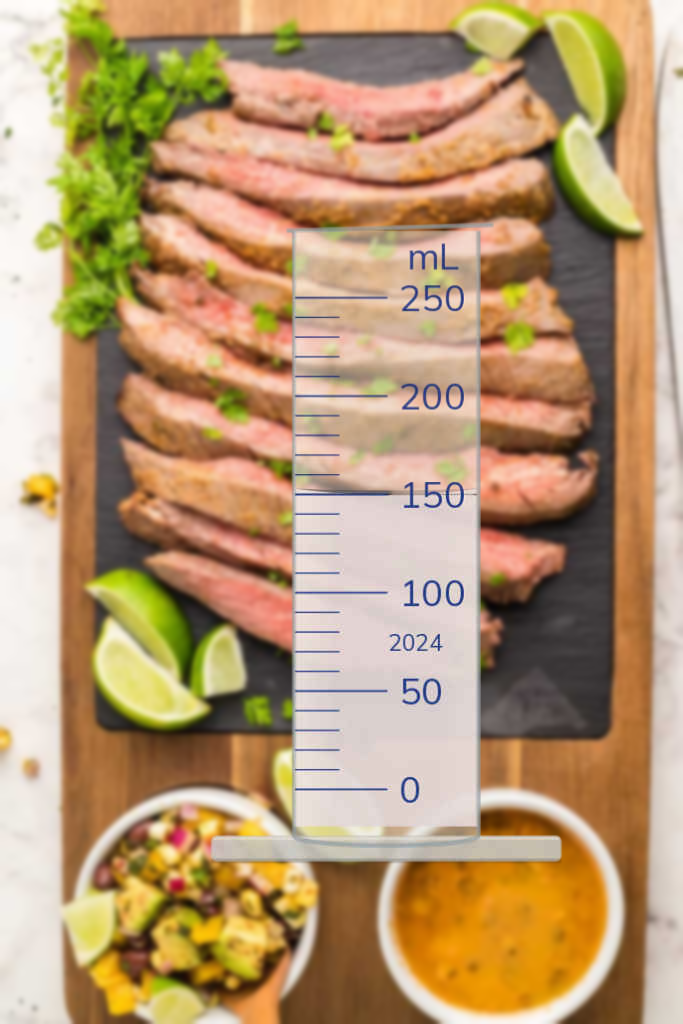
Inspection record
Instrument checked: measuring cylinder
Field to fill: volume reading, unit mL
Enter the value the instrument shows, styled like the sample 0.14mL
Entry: 150mL
